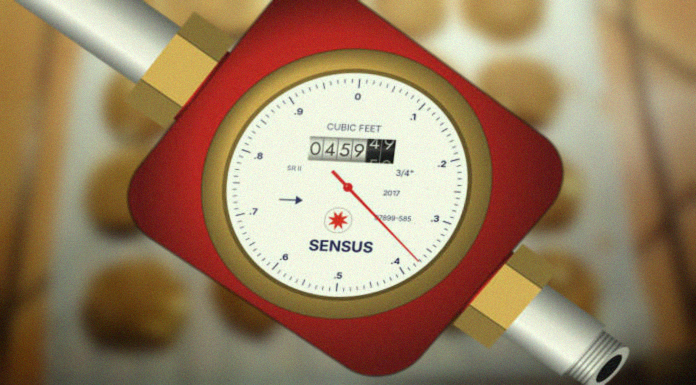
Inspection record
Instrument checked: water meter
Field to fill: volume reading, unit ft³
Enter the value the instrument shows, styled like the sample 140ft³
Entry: 45949.37ft³
